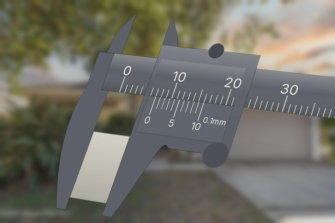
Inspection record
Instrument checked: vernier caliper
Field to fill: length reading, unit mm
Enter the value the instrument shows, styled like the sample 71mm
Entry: 7.0mm
